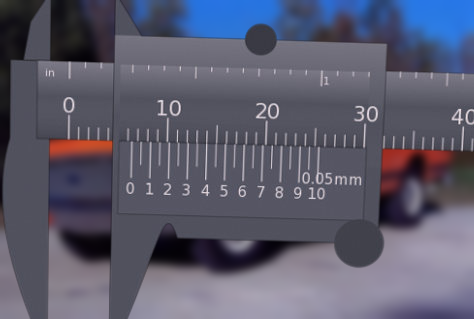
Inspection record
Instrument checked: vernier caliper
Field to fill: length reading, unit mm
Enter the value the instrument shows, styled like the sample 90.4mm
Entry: 6.4mm
